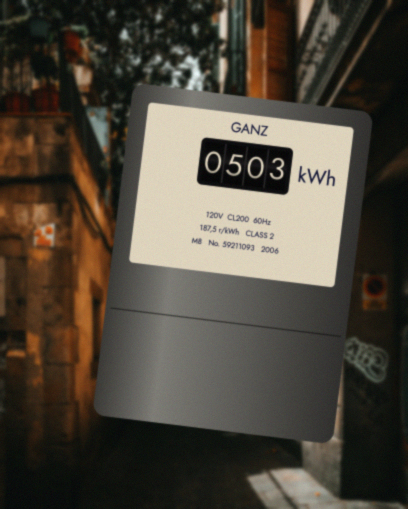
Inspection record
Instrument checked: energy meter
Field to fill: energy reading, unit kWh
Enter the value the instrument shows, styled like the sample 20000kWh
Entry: 503kWh
